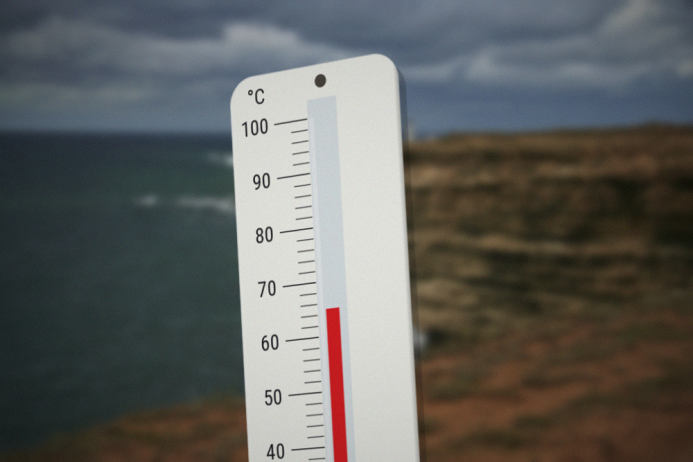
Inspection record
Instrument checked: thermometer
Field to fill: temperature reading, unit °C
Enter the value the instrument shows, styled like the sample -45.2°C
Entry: 65°C
